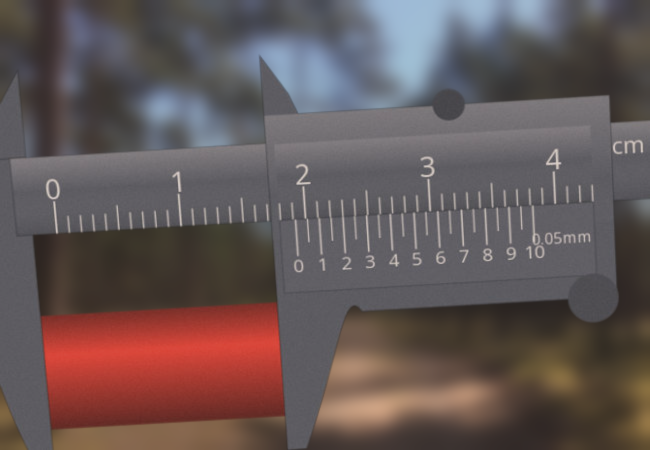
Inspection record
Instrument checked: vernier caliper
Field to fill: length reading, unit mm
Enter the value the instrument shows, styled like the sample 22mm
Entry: 19.2mm
